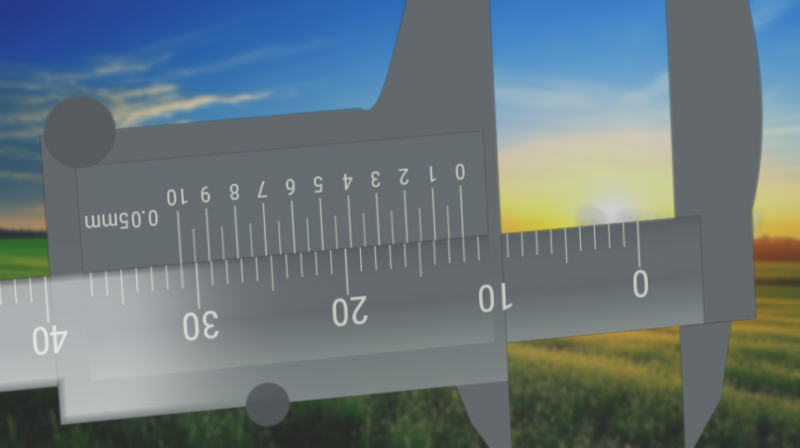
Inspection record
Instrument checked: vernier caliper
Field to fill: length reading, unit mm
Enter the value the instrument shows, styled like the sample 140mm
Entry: 12.0mm
